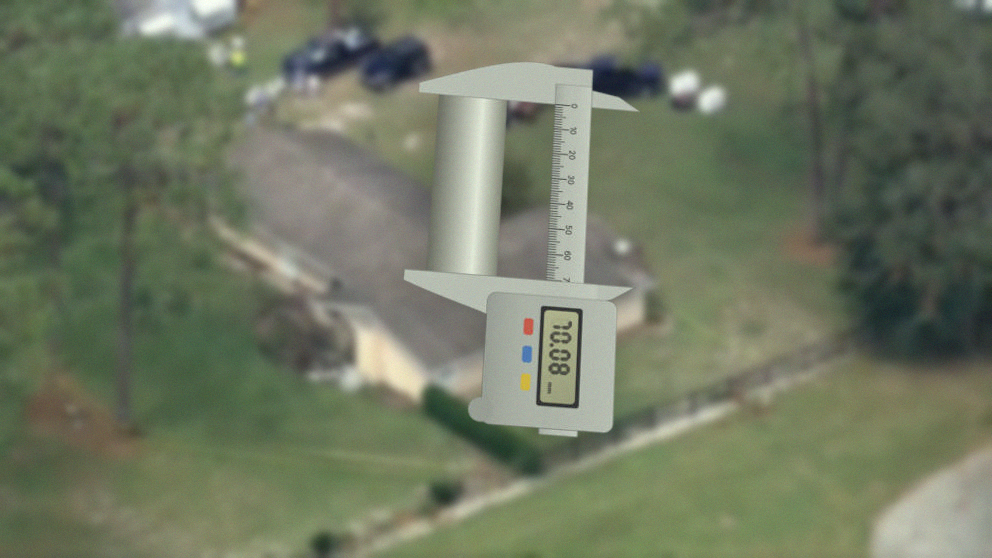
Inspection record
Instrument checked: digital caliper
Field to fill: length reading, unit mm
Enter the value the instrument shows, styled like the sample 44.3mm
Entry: 70.08mm
